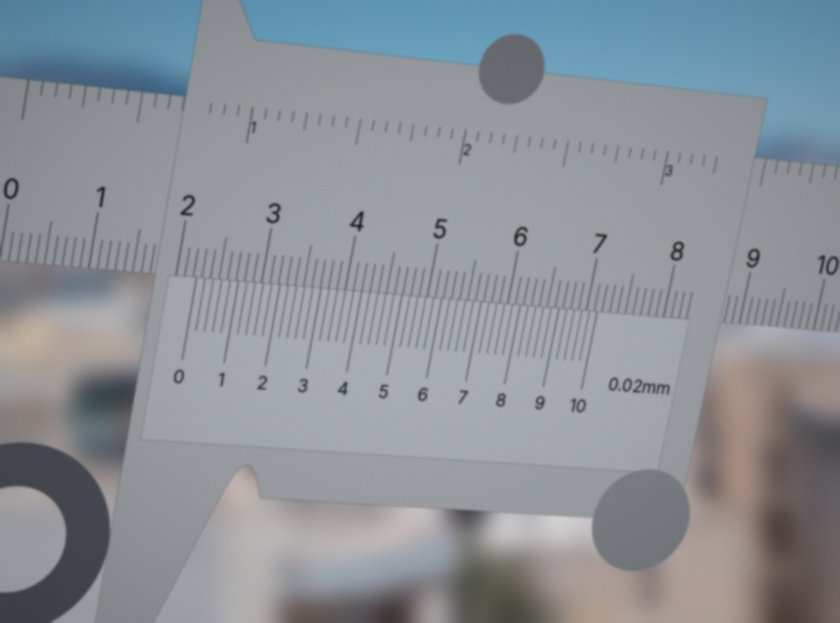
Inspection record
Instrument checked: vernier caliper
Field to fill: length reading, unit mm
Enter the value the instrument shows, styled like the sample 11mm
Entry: 22.4mm
